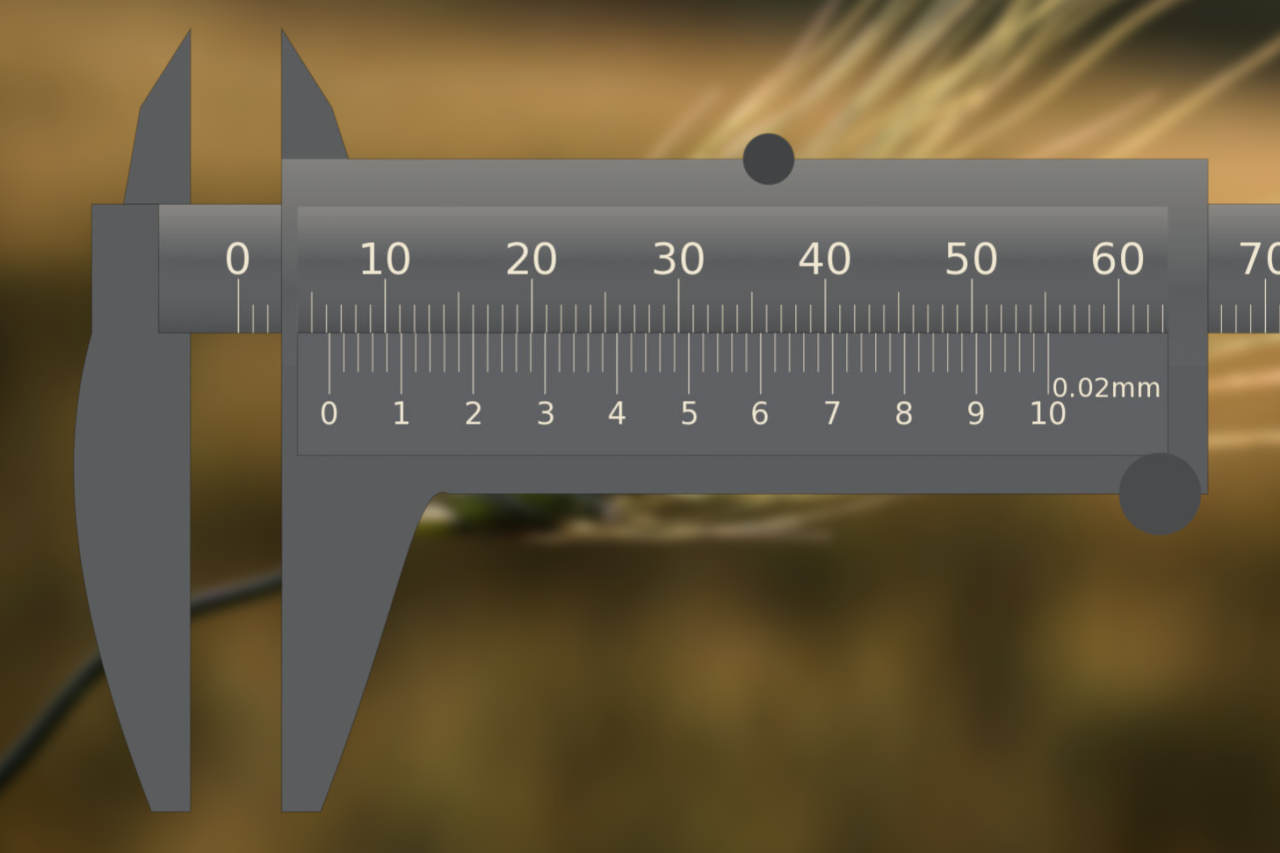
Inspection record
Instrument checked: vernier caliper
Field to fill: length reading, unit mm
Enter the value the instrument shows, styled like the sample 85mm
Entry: 6.2mm
